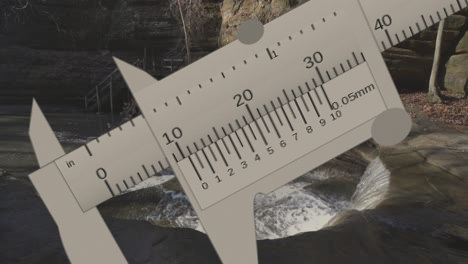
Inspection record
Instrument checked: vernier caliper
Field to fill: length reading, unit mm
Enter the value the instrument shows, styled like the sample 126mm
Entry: 10.6mm
